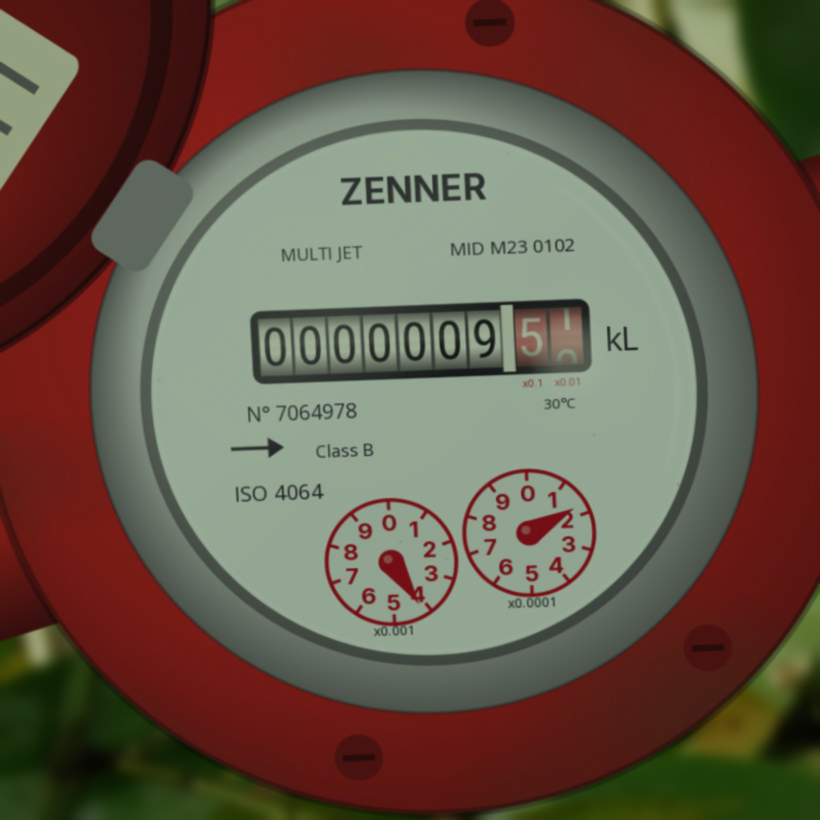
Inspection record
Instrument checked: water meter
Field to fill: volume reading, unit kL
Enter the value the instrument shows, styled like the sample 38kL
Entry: 9.5141kL
